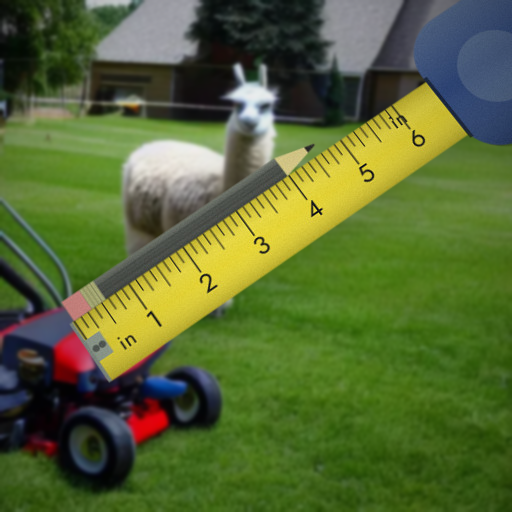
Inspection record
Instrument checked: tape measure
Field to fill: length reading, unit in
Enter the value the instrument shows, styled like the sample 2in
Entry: 4.625in
